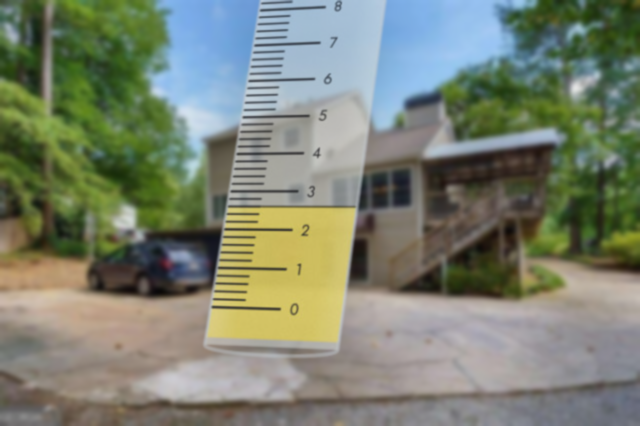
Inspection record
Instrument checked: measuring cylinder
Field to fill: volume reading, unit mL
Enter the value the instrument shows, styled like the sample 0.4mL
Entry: 2.6mL
